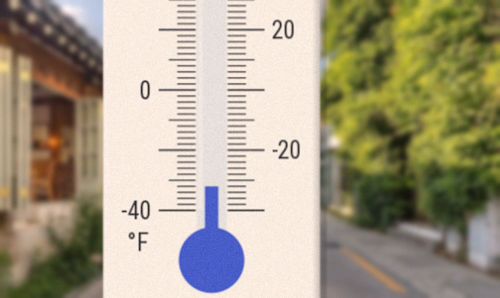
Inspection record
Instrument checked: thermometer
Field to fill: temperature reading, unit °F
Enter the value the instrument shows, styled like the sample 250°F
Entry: -32°F
